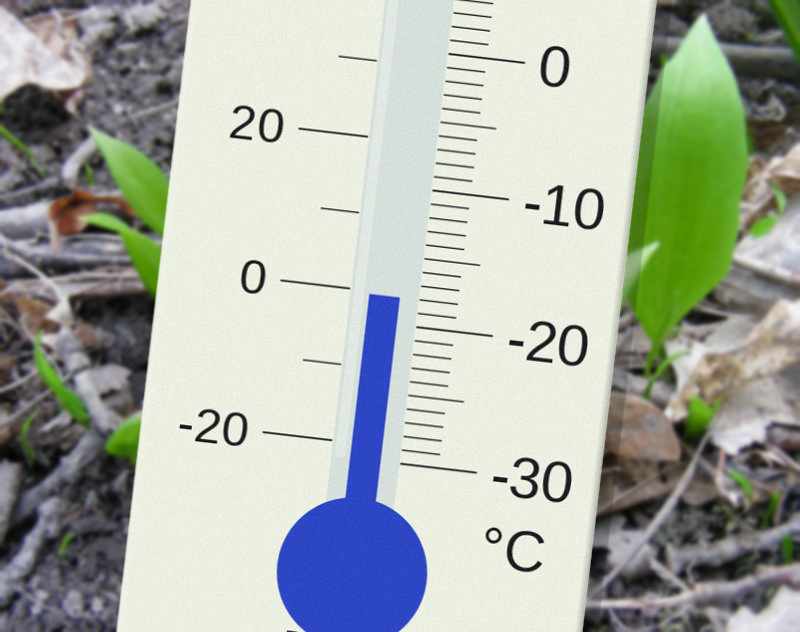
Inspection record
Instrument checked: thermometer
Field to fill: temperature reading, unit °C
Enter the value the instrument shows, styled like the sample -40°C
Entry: -18°C
